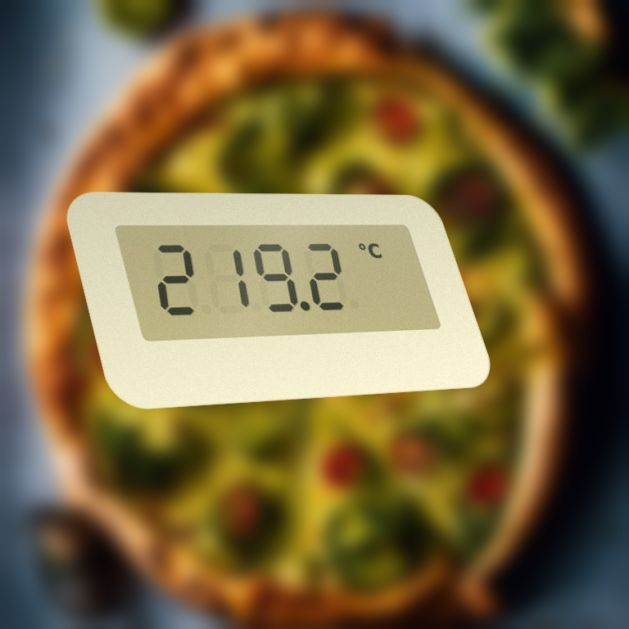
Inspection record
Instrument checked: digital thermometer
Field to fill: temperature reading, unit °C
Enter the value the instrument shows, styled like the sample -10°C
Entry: 219.2°C
